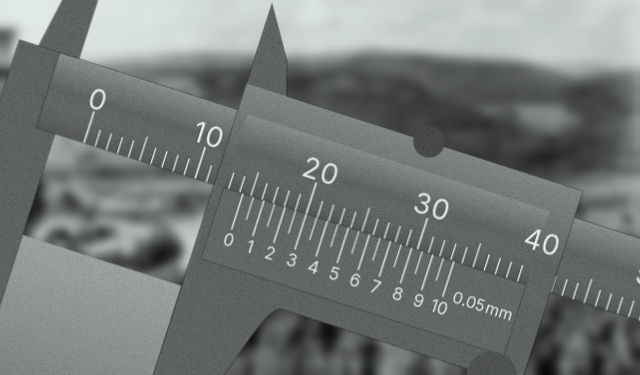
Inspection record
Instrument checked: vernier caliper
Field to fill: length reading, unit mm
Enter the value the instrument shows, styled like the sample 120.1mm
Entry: 14.3mm
